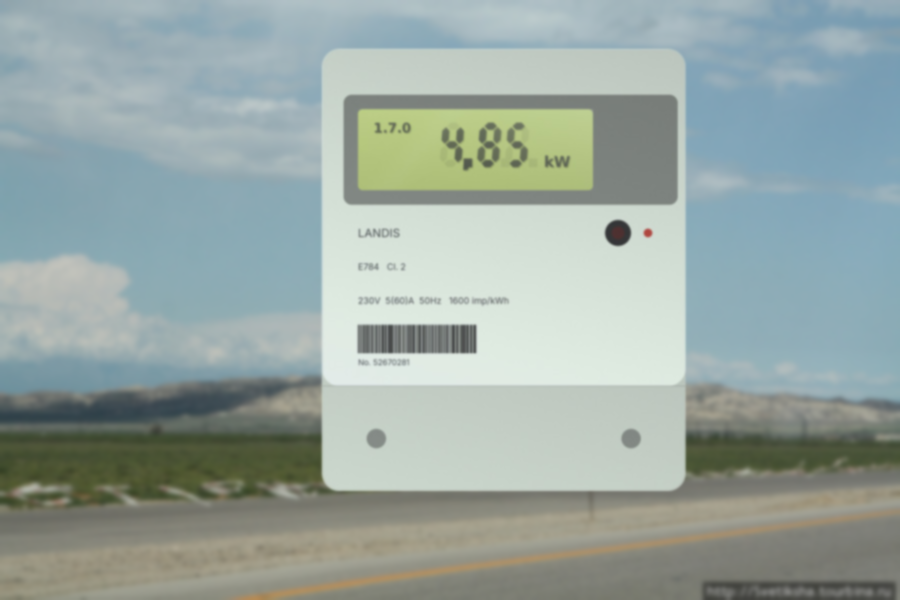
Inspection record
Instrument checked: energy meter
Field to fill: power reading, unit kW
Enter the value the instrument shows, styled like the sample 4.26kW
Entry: 4.85kW
